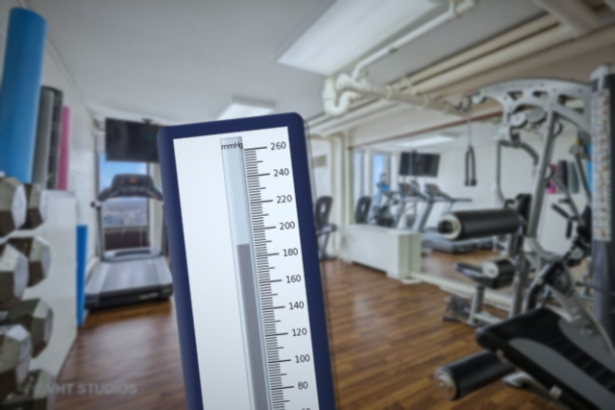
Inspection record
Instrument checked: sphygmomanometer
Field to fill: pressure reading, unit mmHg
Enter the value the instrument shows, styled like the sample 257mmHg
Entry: 190mmHg
